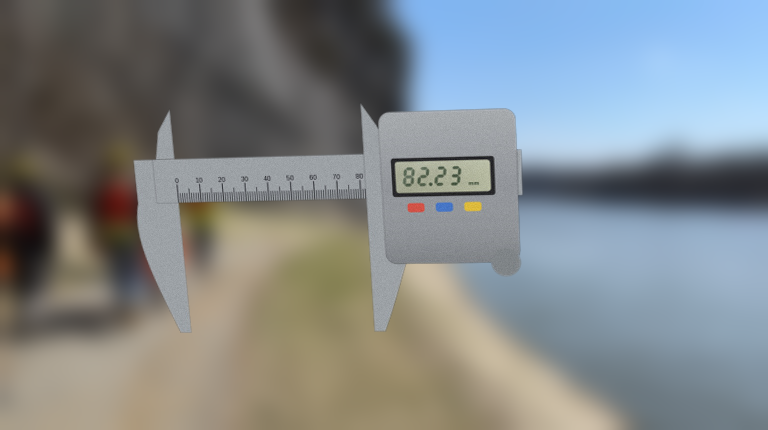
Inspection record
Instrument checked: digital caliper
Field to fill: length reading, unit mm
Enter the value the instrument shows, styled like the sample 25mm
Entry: 82.23mm
